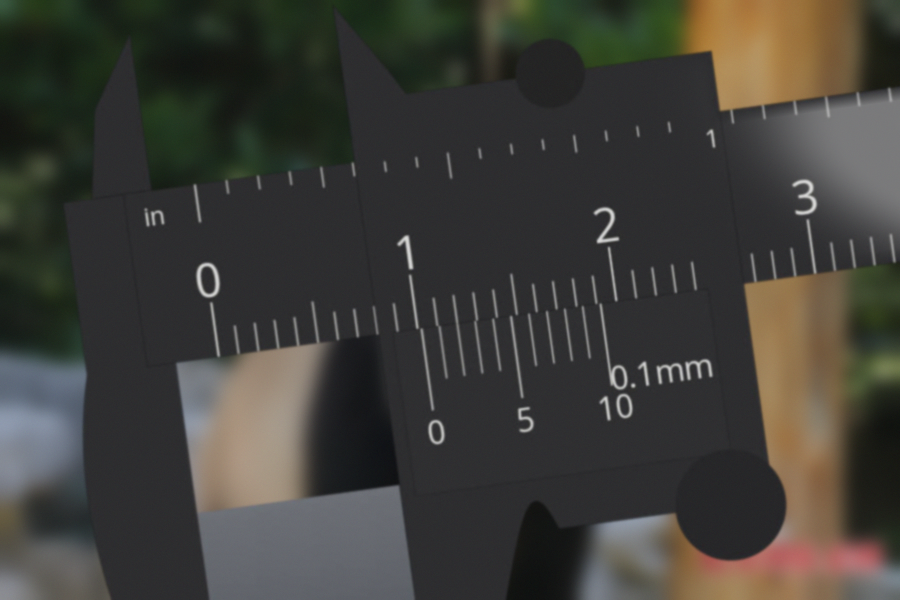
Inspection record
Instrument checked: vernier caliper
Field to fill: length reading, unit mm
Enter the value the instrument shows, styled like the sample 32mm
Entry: 10.2mm
